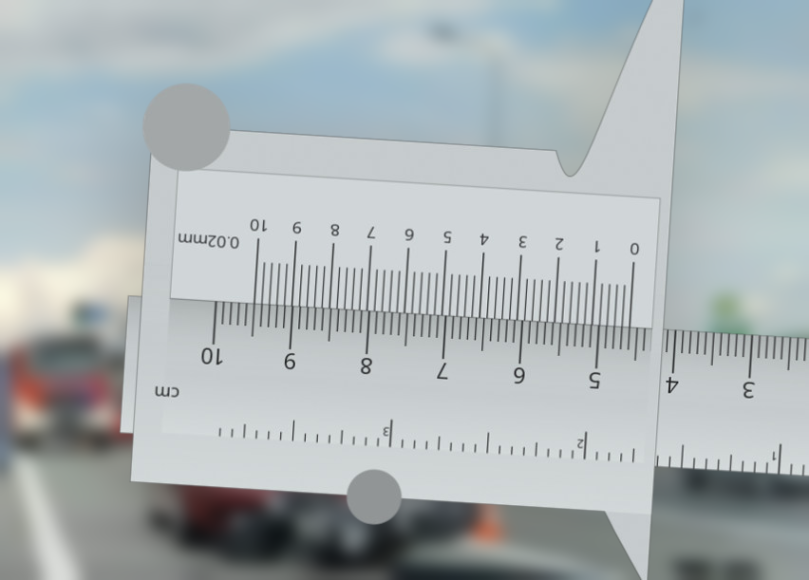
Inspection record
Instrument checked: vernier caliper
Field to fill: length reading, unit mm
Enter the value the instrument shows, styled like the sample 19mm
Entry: 46.0mm
